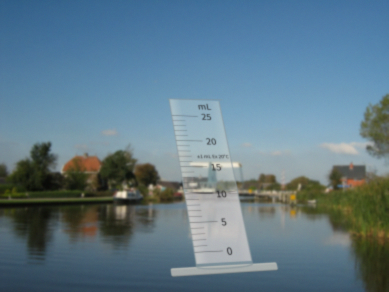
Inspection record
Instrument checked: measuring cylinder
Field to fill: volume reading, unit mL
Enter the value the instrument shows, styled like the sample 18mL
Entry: 10mL
